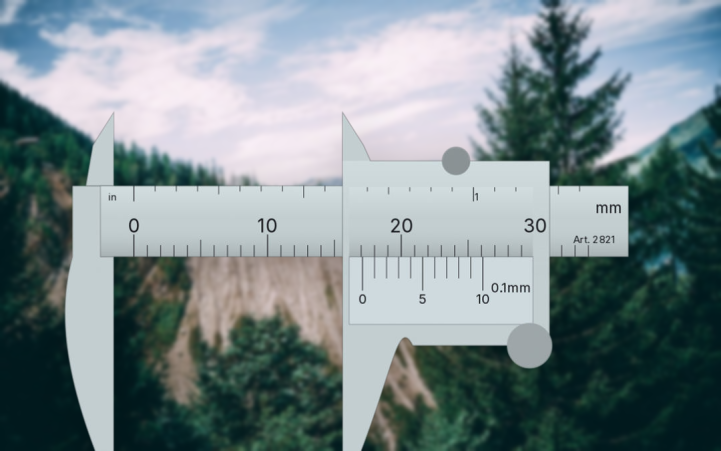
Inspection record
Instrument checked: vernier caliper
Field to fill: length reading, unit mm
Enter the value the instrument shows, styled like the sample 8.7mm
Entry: 17.1mm
